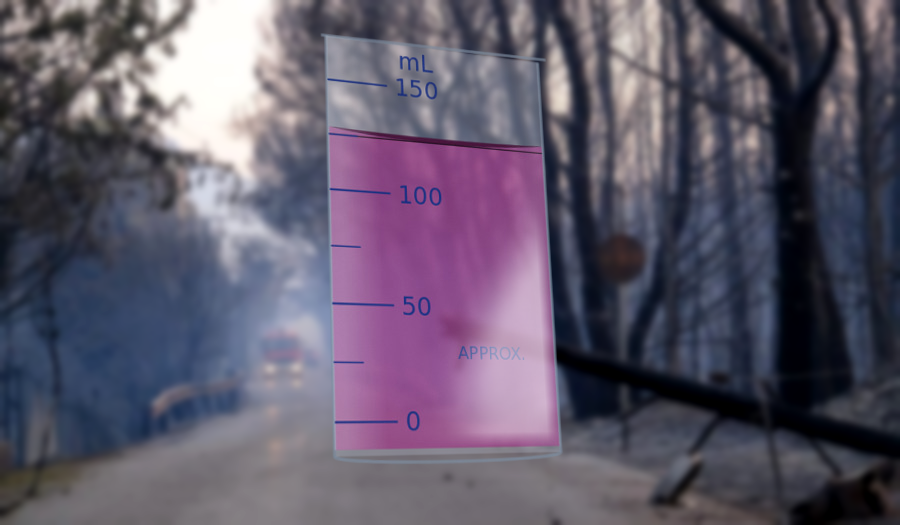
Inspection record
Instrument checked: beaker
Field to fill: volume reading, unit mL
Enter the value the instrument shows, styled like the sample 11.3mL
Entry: 125mL
